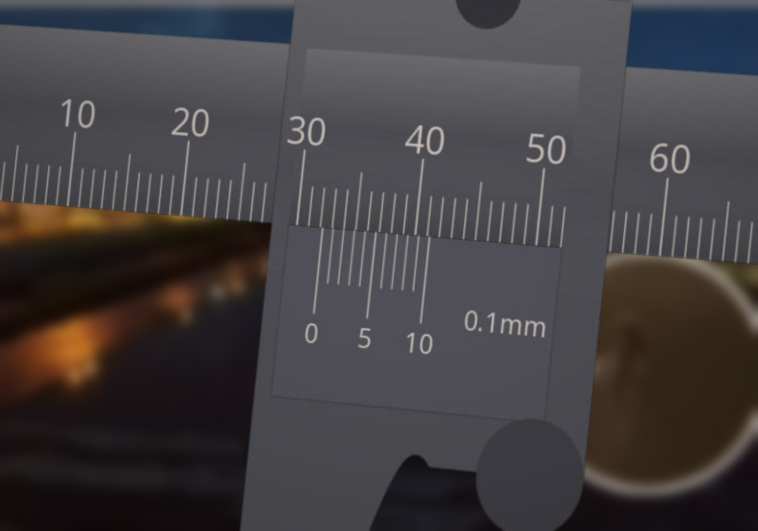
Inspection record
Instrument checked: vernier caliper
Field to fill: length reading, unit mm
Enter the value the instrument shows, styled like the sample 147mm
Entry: 32.2mm
